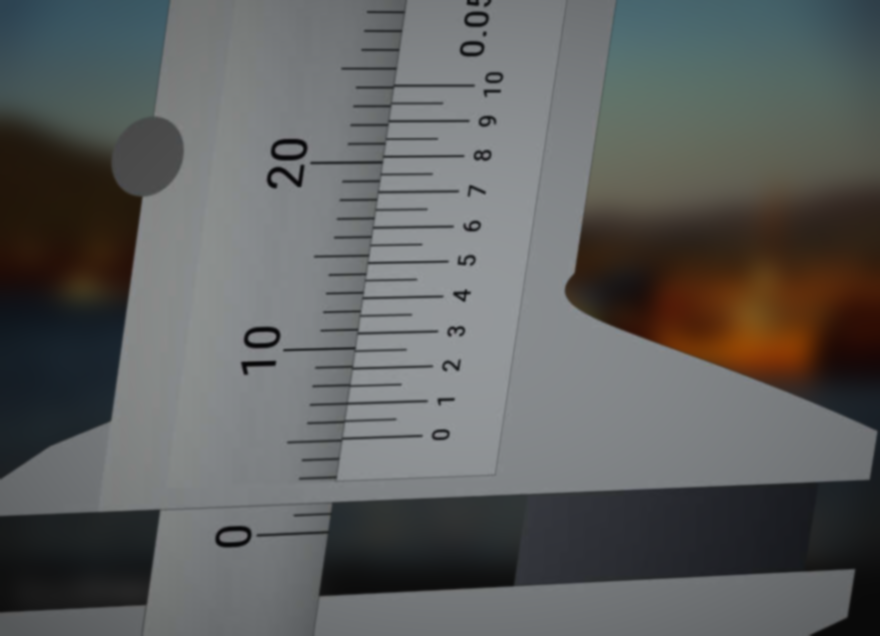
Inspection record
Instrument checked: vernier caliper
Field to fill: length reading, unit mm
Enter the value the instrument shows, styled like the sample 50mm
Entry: 5.1mm
